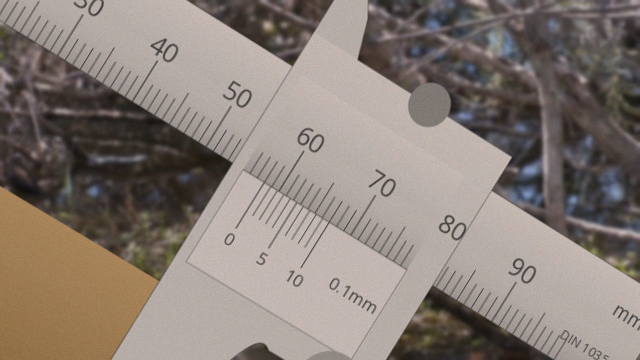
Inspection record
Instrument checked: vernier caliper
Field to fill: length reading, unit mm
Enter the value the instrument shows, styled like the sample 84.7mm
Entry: 58.0mm
